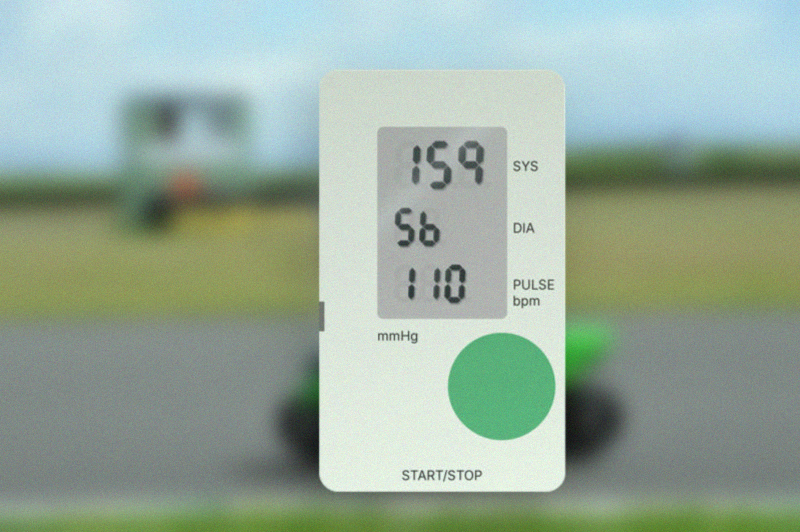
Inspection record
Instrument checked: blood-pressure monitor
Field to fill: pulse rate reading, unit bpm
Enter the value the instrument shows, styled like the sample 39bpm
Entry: 110bpm
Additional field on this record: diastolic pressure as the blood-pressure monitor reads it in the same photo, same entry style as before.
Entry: 56mmHg
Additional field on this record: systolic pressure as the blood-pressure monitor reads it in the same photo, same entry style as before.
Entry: 159mmHg
